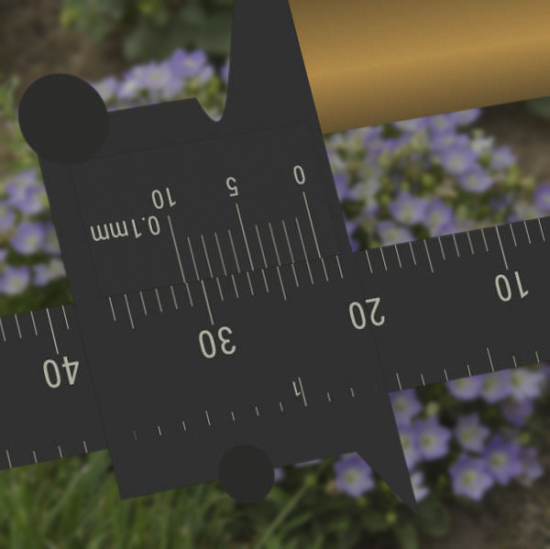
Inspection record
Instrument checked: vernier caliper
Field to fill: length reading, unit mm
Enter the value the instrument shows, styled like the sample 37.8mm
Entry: 22.1mm
